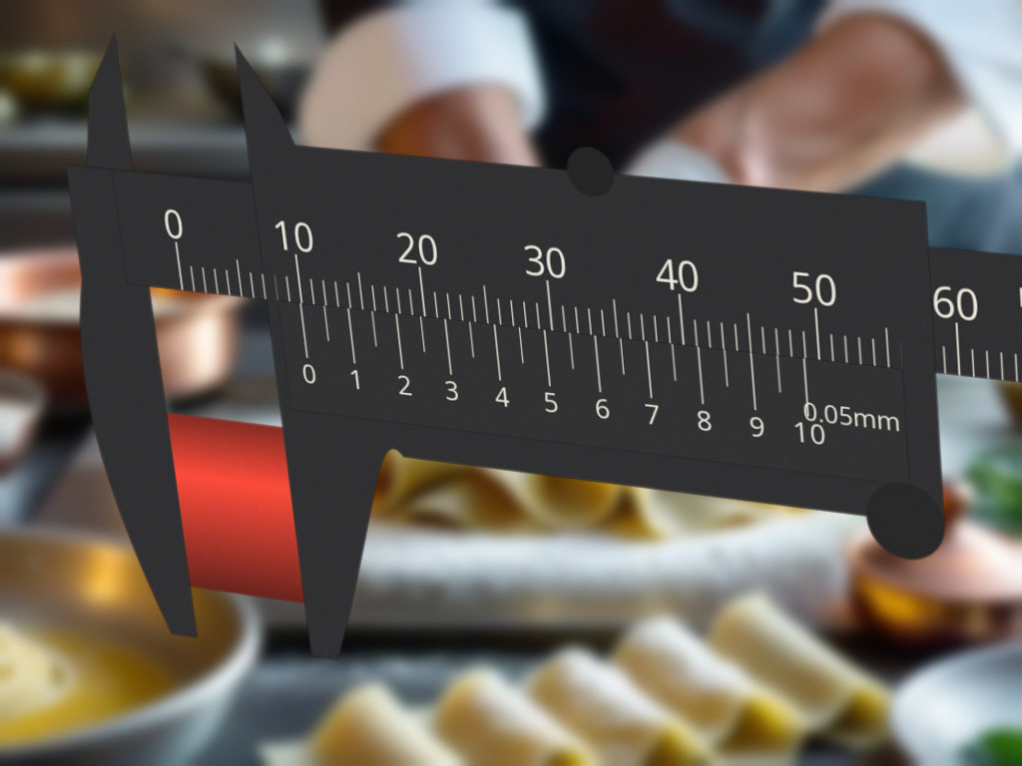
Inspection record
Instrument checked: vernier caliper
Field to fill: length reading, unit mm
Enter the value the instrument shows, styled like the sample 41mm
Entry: 9.9mm
